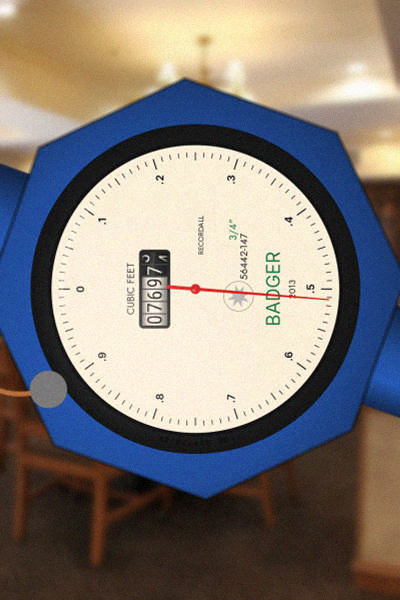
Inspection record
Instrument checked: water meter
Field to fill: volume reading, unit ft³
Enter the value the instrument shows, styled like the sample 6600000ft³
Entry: 76973.51ft³
